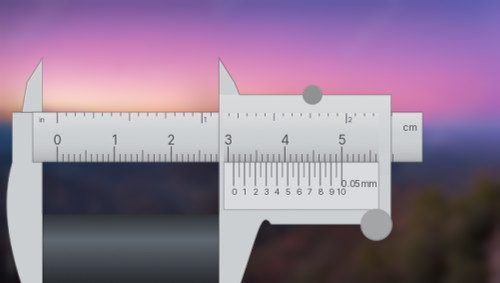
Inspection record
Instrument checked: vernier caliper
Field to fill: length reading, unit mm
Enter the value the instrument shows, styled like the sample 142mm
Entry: 31.0mm
